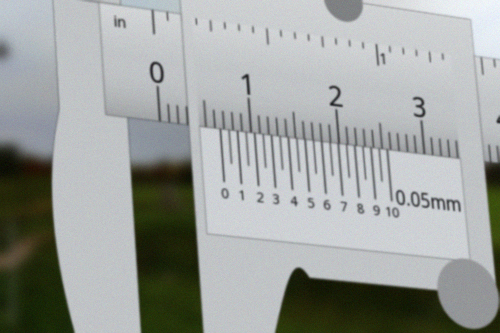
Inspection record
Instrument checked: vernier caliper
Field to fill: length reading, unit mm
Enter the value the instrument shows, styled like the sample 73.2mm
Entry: 6.6mm
